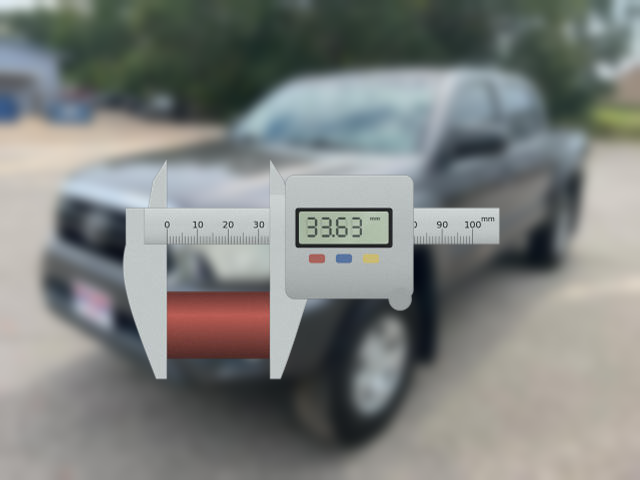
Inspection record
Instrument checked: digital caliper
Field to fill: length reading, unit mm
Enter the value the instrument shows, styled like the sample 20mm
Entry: 33.63mm
